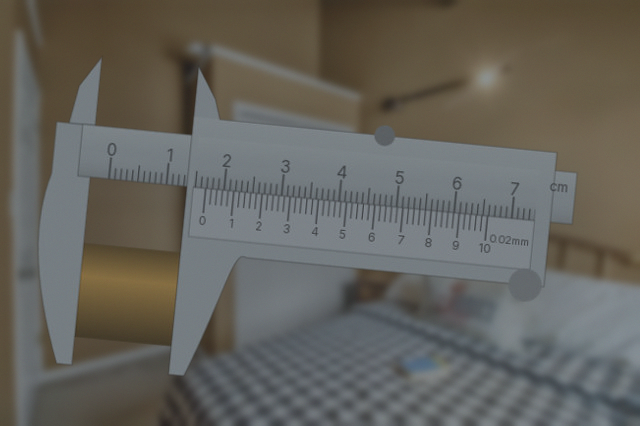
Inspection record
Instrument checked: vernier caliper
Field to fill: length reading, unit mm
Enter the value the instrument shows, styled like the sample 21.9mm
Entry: 16.8mm
